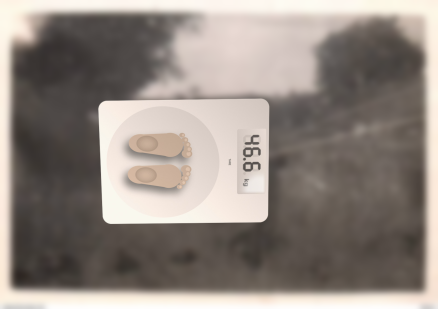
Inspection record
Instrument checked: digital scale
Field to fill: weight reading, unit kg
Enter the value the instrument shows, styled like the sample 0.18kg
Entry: 46.6kg
